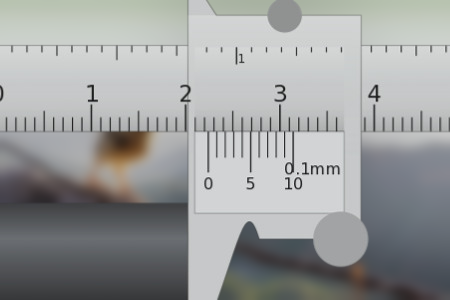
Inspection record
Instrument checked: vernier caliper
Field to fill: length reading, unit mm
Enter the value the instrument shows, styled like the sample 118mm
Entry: 22.4mm
